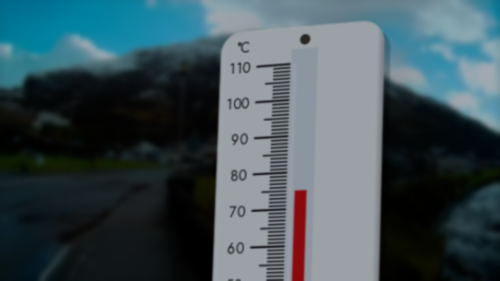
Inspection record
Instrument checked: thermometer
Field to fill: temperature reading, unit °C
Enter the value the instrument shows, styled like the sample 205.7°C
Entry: 75°C
